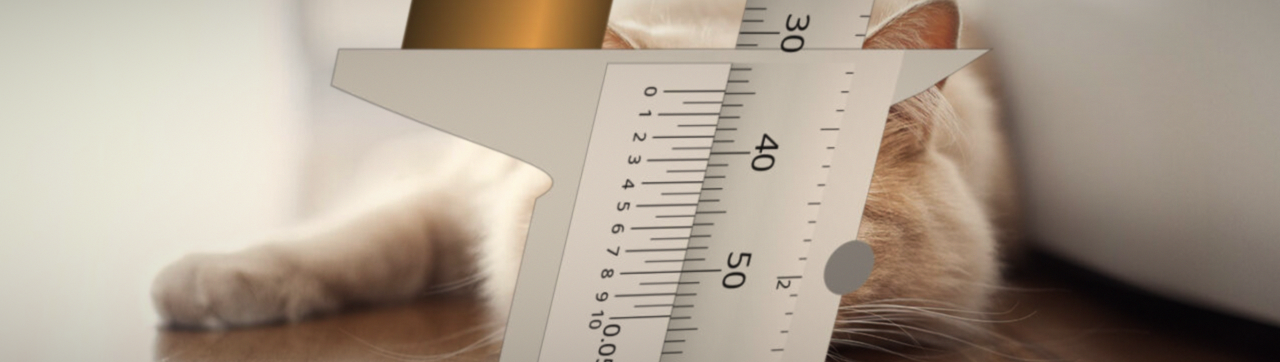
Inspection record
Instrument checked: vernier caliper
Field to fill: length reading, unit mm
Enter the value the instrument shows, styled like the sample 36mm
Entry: 34.8mm
